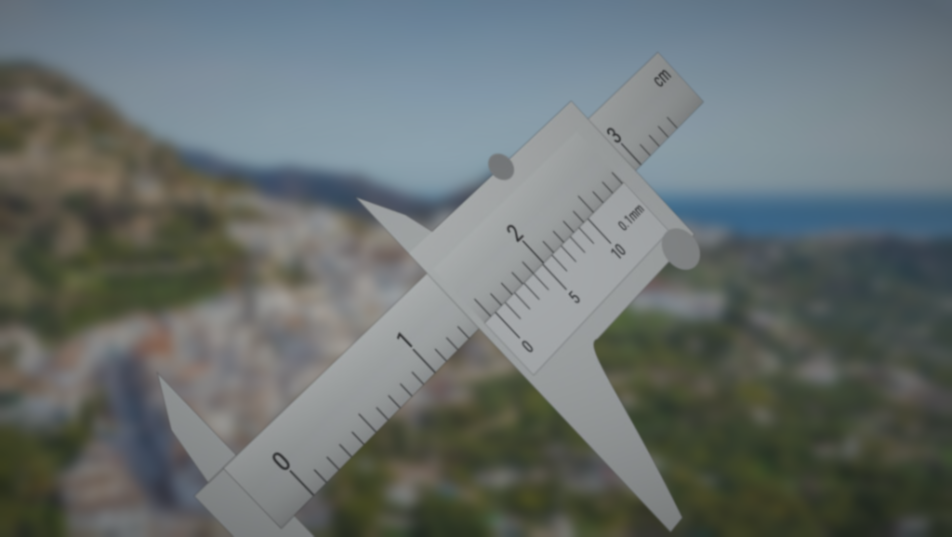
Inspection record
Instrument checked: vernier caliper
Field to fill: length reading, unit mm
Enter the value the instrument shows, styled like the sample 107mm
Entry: 15.4mm
